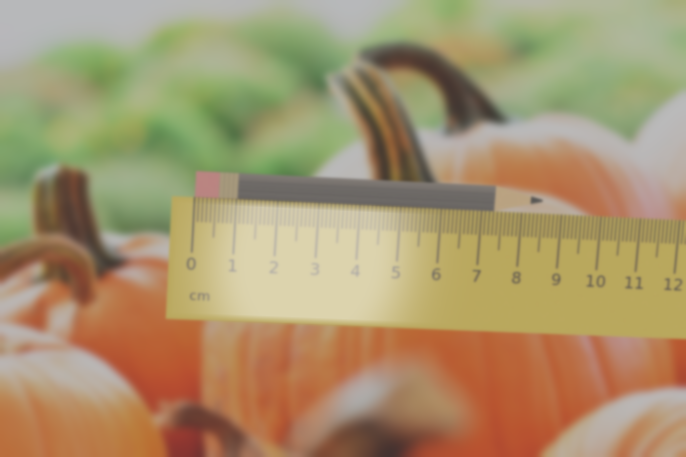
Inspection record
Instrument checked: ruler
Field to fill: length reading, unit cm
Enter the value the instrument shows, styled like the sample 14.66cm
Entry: 8.5cm
